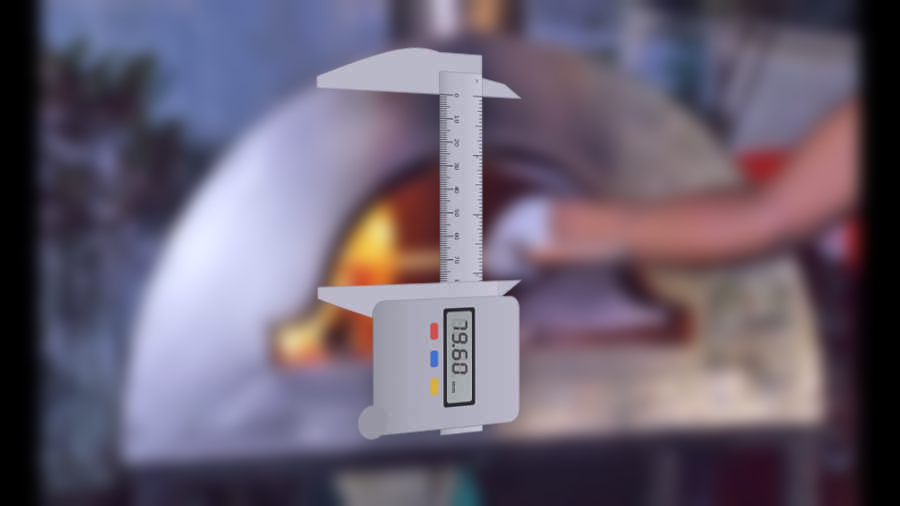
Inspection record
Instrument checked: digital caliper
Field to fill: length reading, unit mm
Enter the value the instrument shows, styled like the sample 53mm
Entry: 79.60mm
